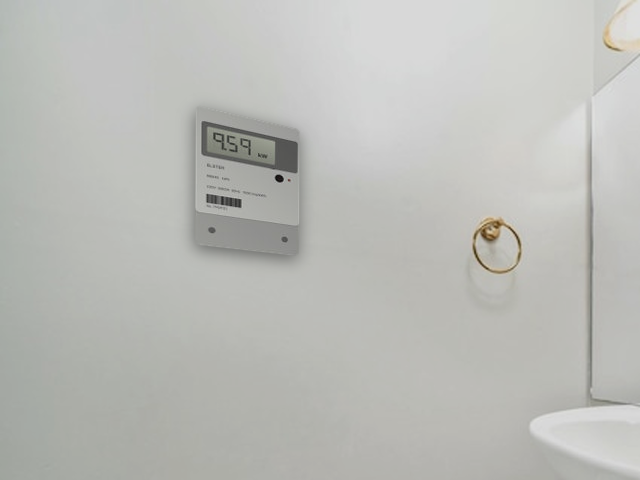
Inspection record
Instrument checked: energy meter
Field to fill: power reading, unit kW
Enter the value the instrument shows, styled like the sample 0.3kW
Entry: 9.59kW
